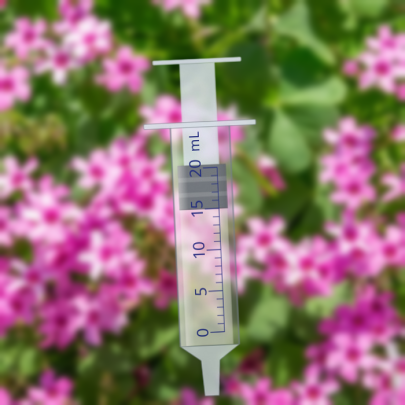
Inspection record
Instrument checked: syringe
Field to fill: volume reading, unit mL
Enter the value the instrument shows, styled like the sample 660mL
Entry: 15mL
